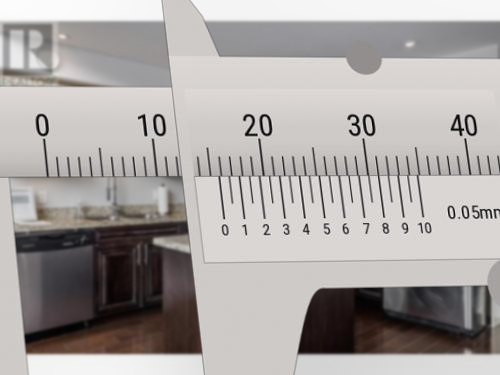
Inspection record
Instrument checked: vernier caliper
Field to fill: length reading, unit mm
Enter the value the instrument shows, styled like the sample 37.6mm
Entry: 15.8mm
